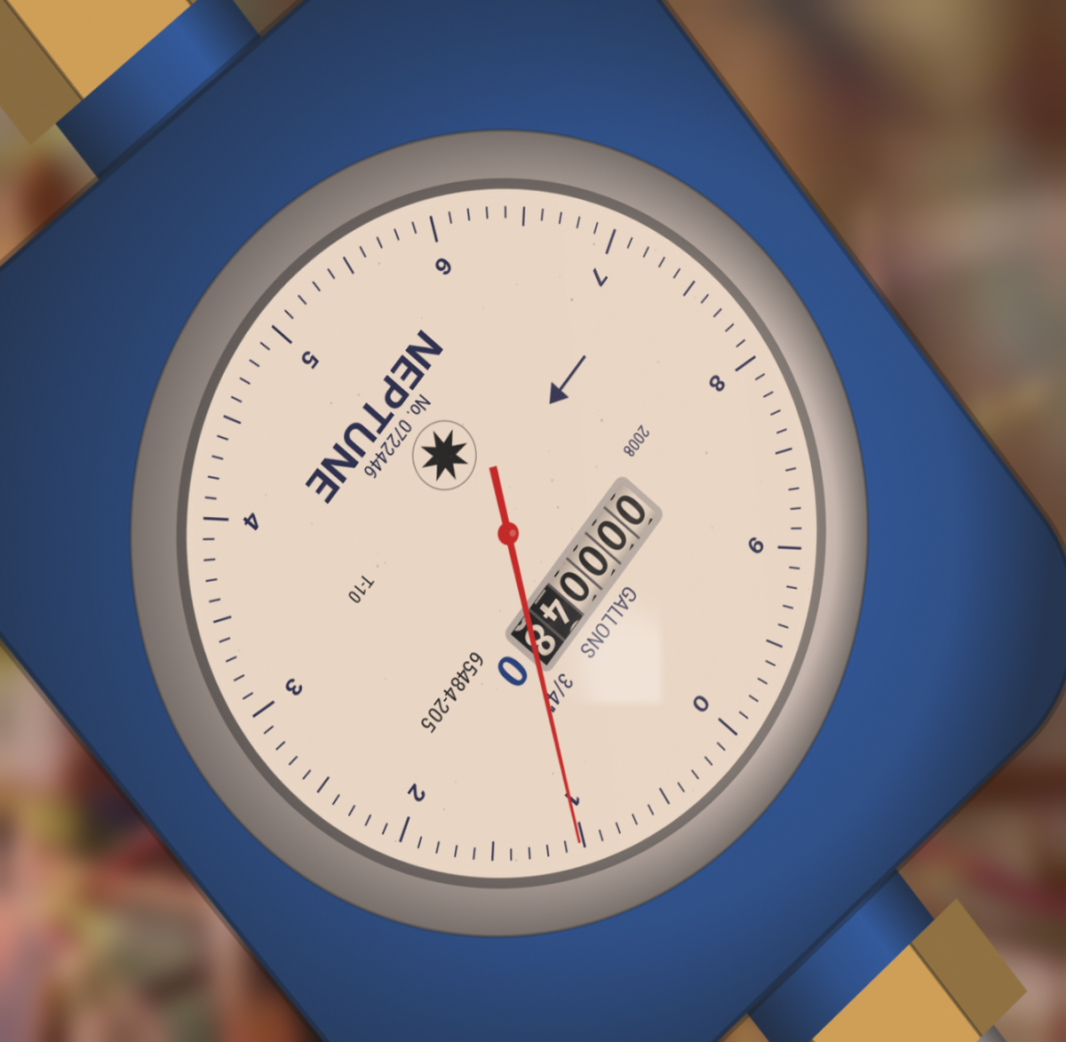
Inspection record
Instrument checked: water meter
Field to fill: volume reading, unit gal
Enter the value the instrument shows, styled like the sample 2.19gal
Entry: 481.0gal
